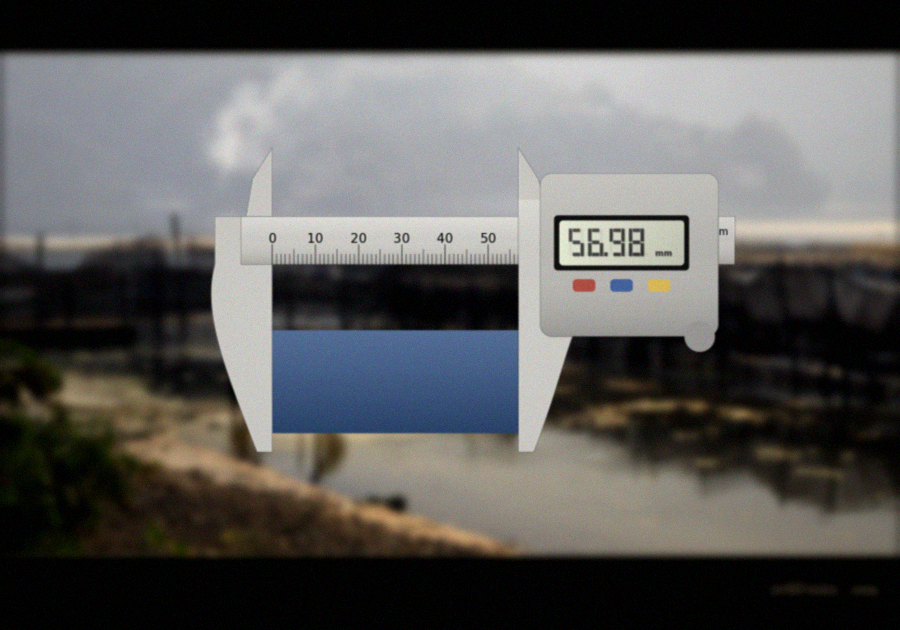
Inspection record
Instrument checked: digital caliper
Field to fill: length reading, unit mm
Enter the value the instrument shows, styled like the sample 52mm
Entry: 56.98mm
